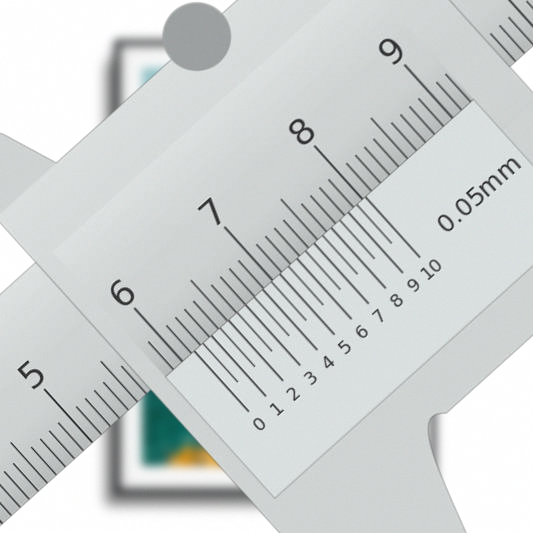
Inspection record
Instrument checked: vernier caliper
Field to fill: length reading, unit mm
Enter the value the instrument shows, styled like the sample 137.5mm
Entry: 61.3mm
